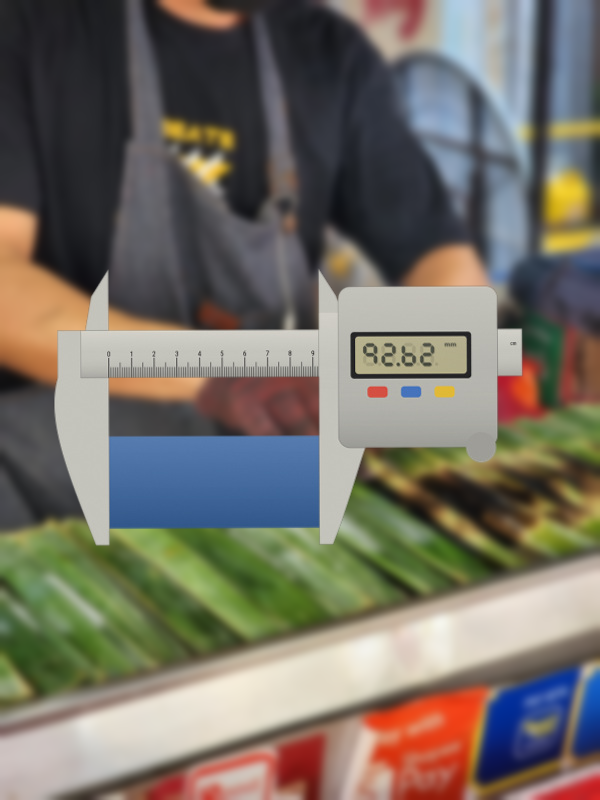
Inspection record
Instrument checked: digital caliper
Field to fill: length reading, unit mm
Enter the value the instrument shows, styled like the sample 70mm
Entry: 92.62mm
